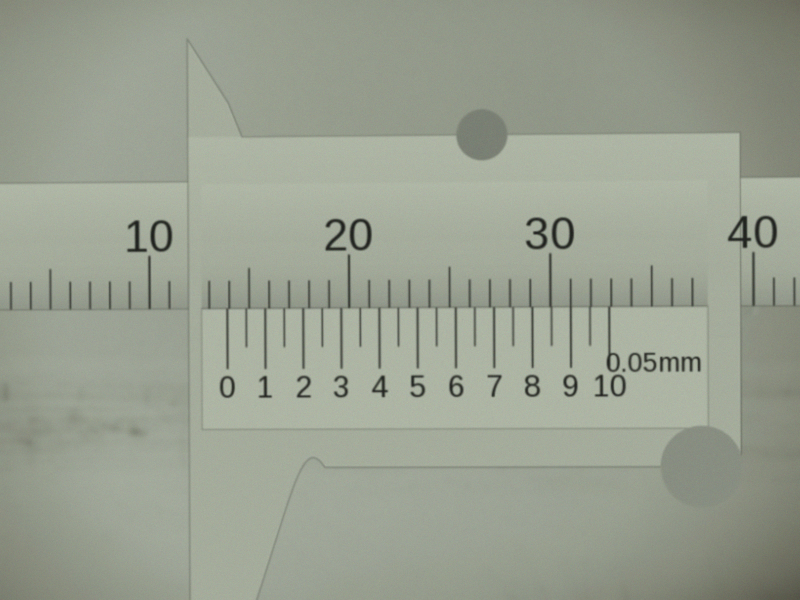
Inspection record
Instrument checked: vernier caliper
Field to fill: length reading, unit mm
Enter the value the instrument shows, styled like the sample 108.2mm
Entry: 13.9mm
